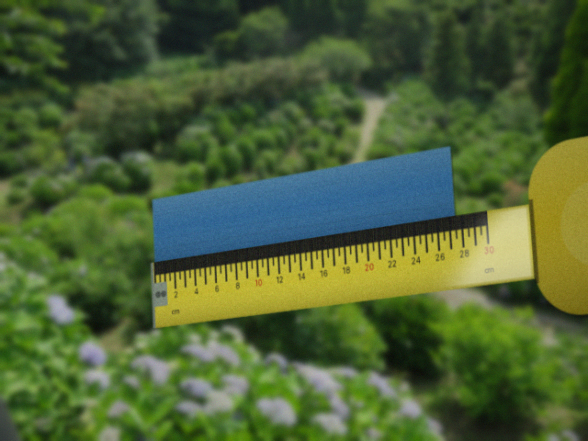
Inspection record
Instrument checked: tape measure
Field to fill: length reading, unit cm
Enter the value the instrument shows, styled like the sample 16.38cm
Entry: 27.5cm
